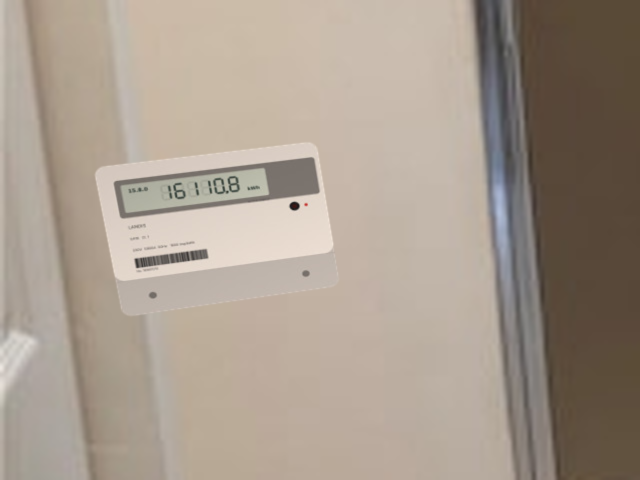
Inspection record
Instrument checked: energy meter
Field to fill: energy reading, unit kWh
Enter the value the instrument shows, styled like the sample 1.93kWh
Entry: 16110.8kWh
